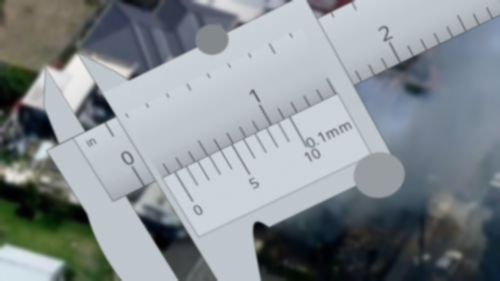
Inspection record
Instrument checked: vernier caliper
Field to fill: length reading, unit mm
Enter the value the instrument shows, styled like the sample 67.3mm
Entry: 2.4mm
